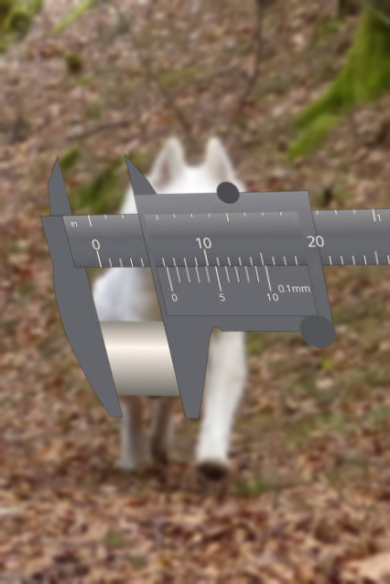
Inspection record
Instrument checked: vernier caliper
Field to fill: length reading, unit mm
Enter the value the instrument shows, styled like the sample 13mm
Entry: 6.2mm
